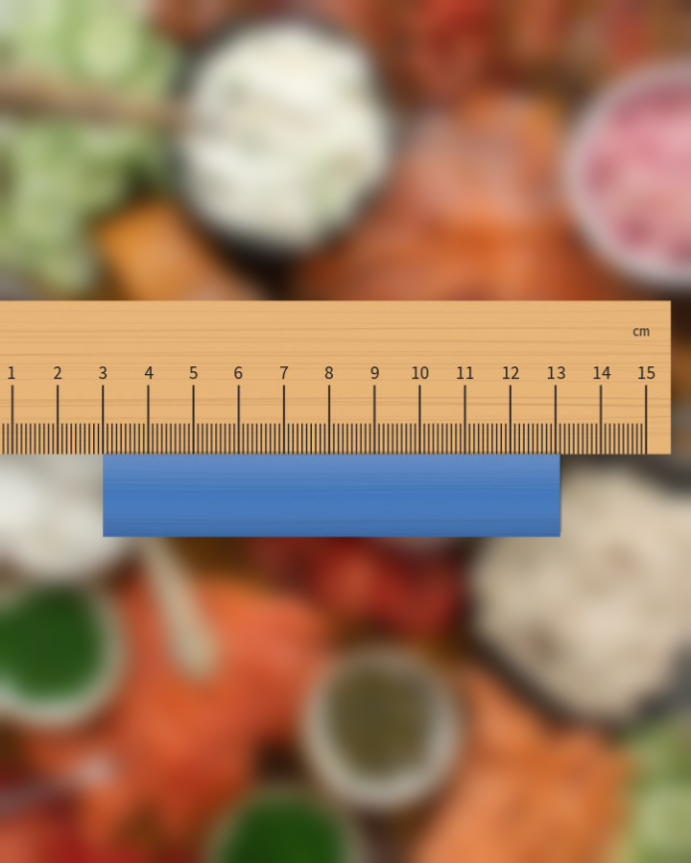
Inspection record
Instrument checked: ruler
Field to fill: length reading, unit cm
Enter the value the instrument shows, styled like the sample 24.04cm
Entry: 10.1cm
